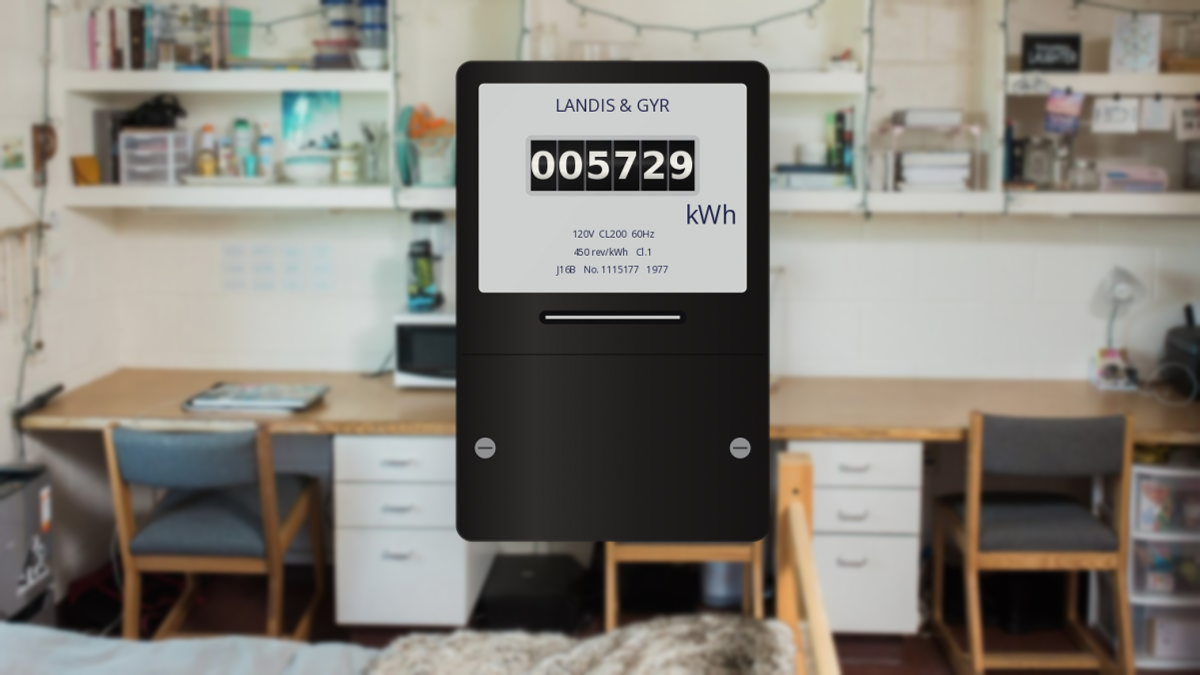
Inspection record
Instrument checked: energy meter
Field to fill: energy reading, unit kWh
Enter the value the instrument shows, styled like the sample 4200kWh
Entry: 5729kWh
